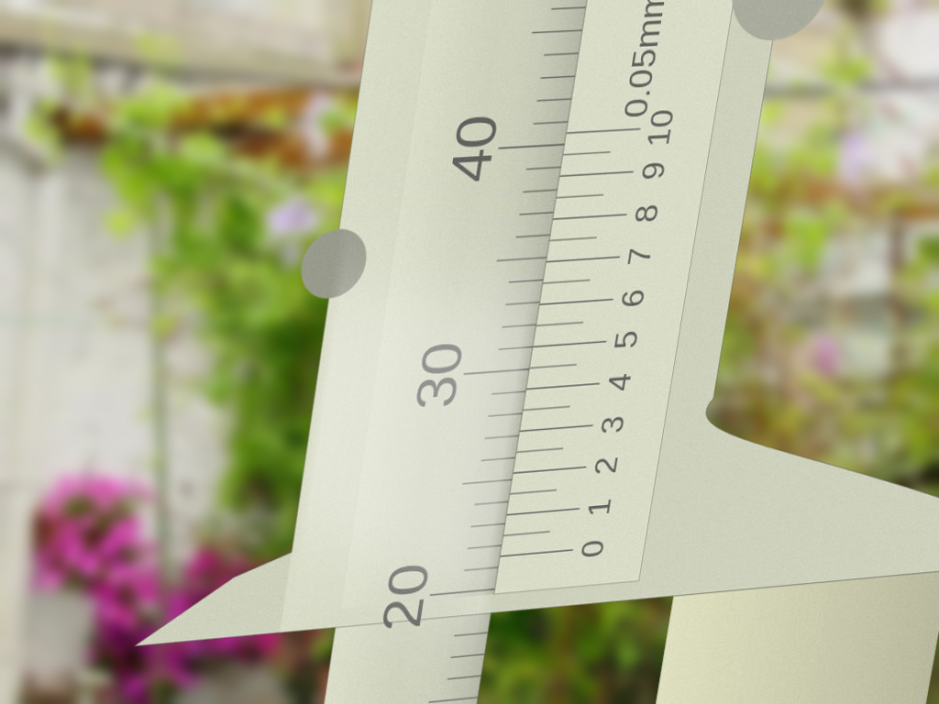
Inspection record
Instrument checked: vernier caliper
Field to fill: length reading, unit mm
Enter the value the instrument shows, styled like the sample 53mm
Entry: 21.50mm
